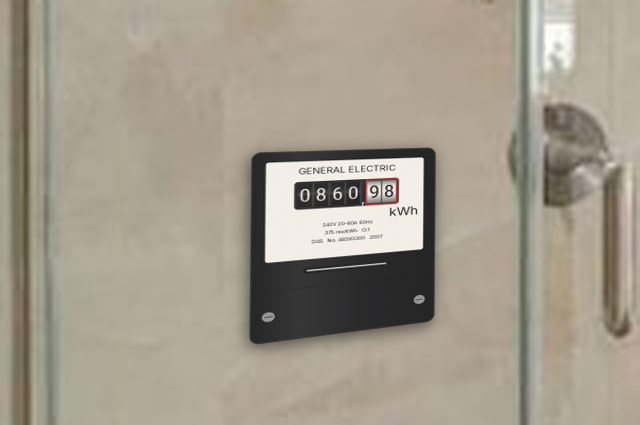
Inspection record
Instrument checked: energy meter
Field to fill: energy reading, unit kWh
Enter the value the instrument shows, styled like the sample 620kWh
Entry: 860.98kWh
